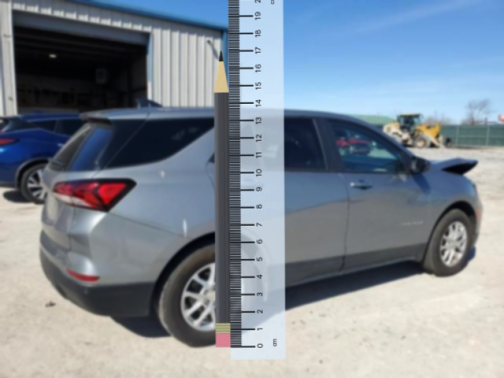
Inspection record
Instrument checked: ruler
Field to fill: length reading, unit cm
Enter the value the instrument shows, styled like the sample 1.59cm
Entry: 17cm
